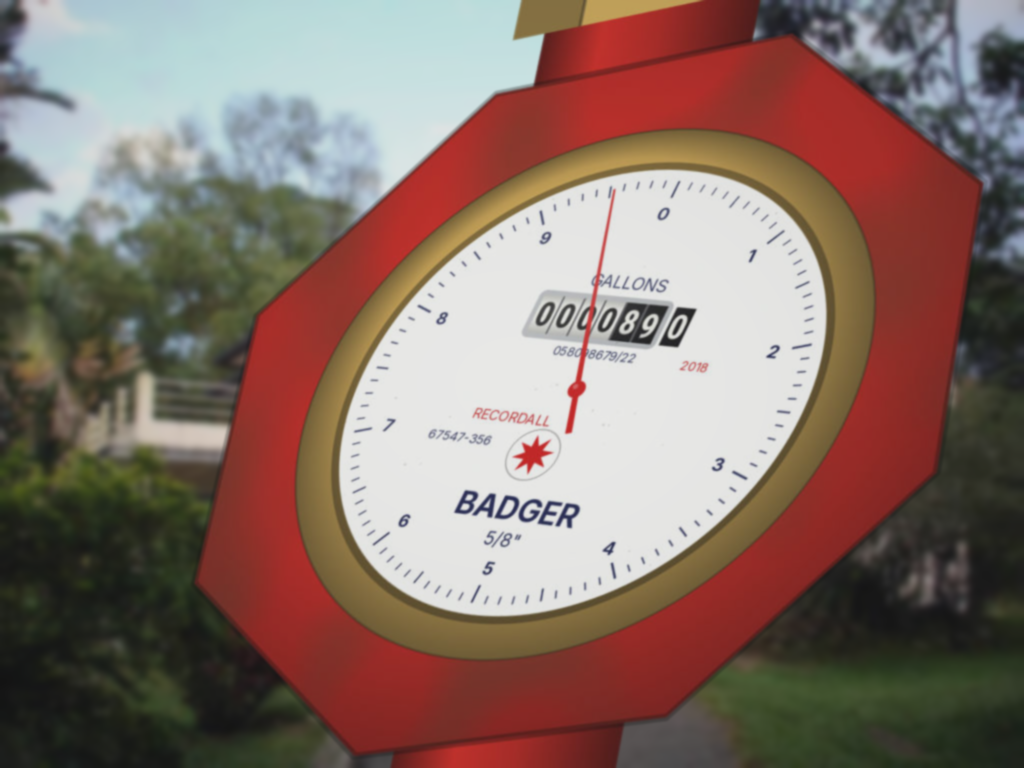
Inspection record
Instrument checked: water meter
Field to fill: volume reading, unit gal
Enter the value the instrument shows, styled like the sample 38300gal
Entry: 889.5gal
